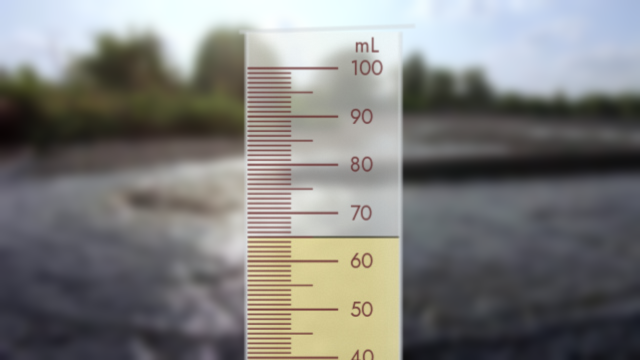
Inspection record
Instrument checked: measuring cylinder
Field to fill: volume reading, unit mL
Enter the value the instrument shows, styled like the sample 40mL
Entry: 65mL
